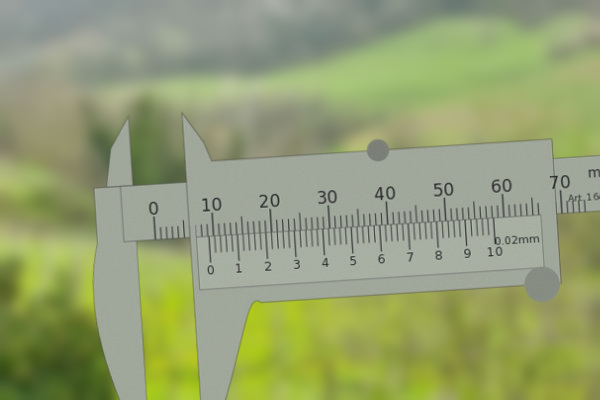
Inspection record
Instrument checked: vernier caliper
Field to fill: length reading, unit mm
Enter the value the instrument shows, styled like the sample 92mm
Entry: 9.2mm
